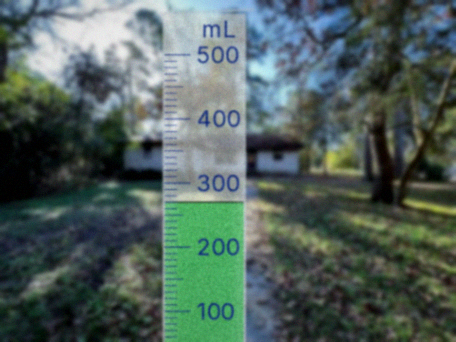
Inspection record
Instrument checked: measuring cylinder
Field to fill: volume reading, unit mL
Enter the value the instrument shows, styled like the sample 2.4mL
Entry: 270mL
